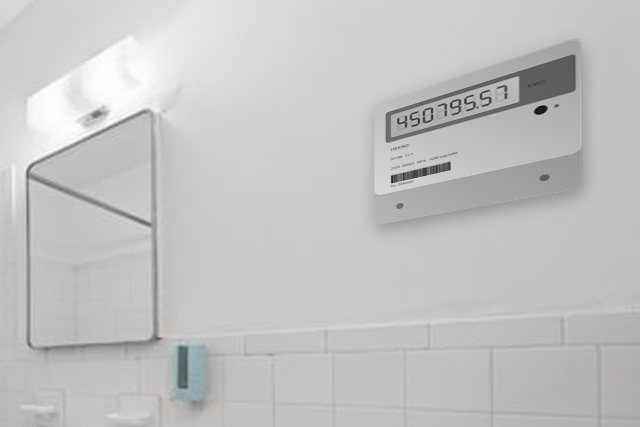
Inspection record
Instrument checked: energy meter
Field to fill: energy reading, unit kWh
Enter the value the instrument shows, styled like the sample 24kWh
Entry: 450795.57kWh
